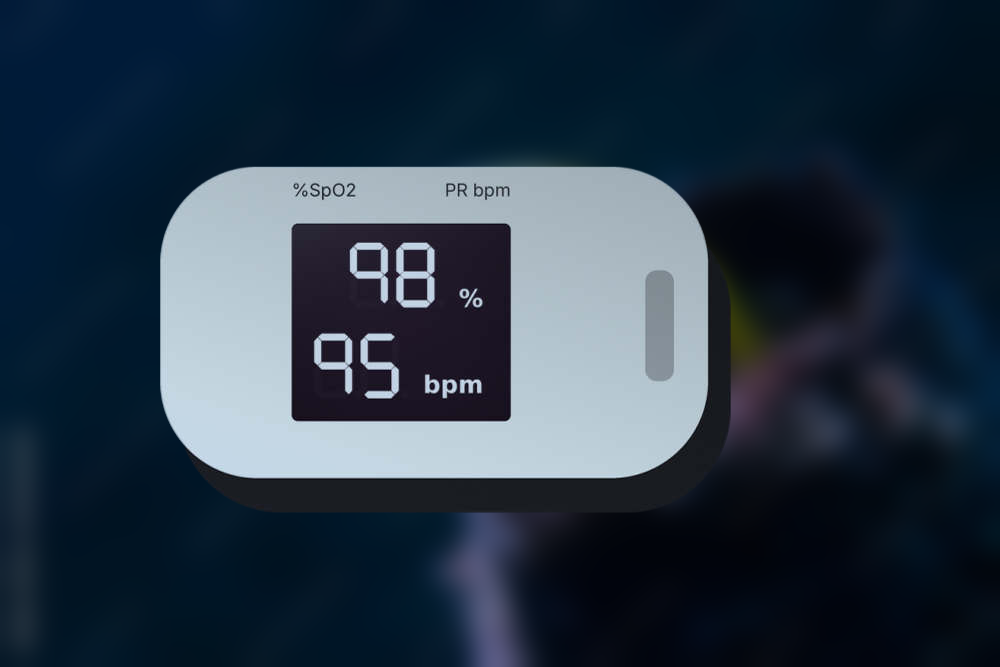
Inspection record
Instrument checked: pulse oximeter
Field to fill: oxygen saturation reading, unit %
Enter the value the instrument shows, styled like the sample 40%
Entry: 98%
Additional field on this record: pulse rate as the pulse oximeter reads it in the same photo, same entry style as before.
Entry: 95bpm
